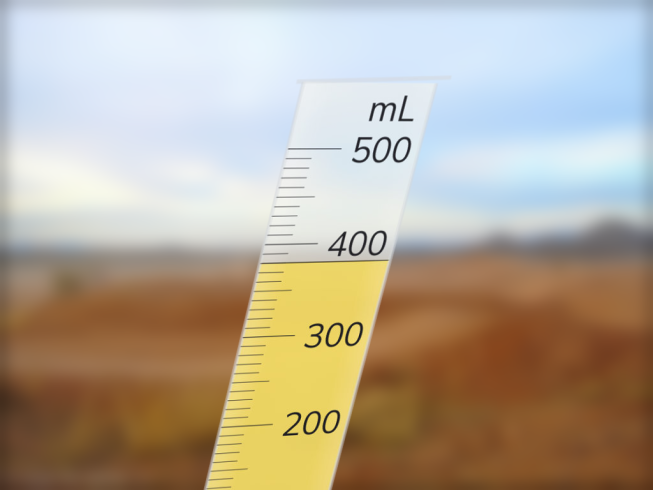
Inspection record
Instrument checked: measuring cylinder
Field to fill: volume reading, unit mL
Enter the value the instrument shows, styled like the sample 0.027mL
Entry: 380mL
